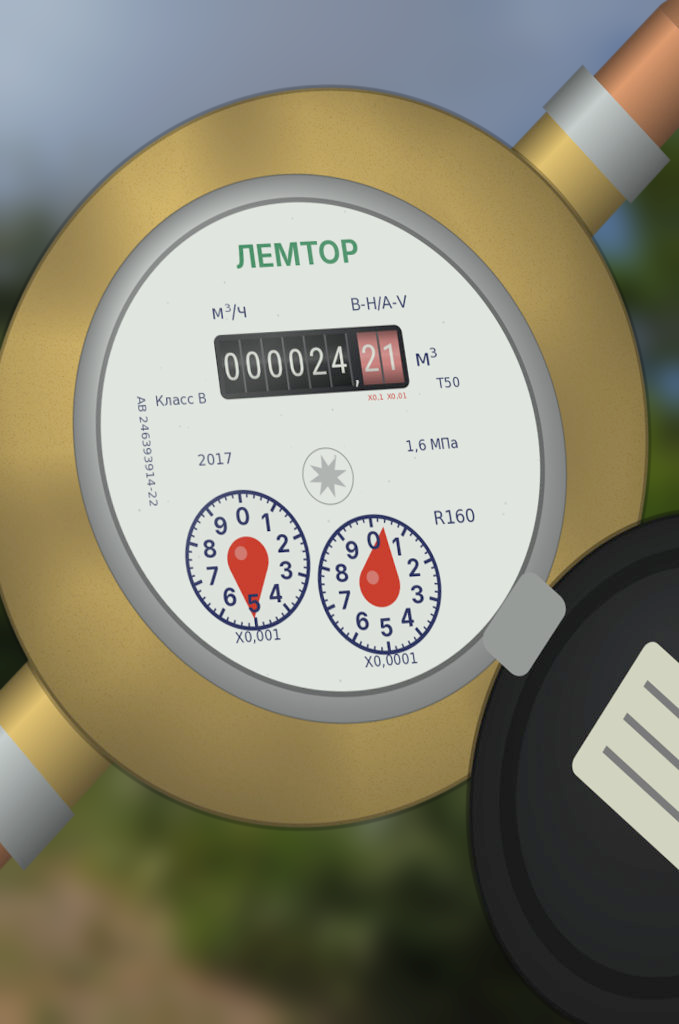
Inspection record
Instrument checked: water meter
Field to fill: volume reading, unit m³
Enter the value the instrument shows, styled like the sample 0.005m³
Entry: 24.2150m³
